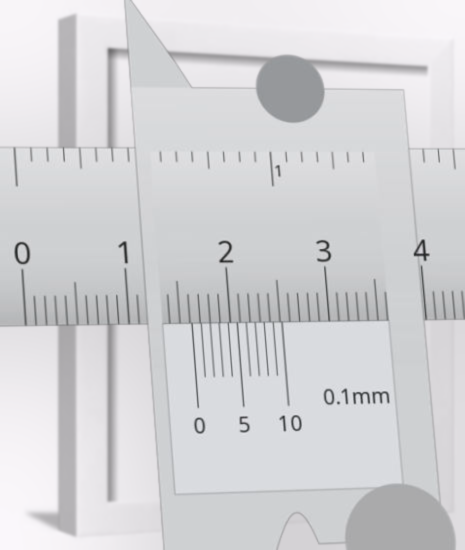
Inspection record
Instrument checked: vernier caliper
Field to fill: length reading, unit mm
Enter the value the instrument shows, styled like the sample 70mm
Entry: 16.2mm
